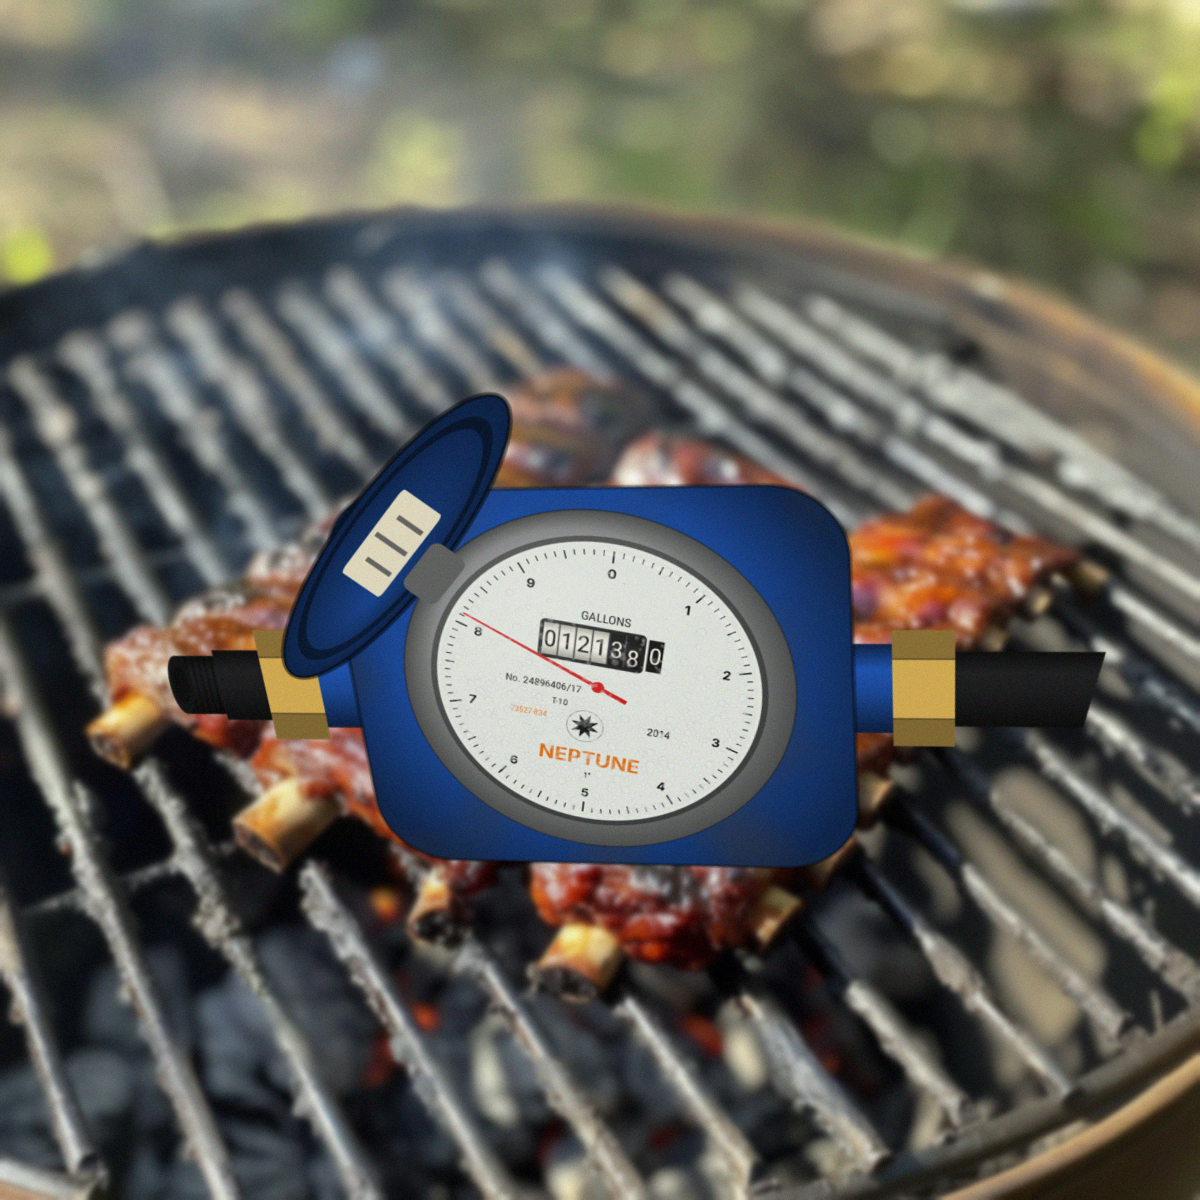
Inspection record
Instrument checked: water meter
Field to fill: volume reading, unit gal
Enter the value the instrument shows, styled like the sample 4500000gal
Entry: 121378.1gal
